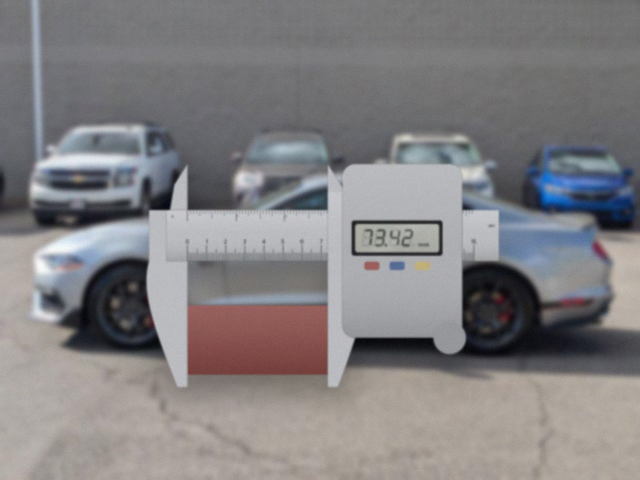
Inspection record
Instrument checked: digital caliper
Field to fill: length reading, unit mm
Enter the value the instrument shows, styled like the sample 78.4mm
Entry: 73.42mm
